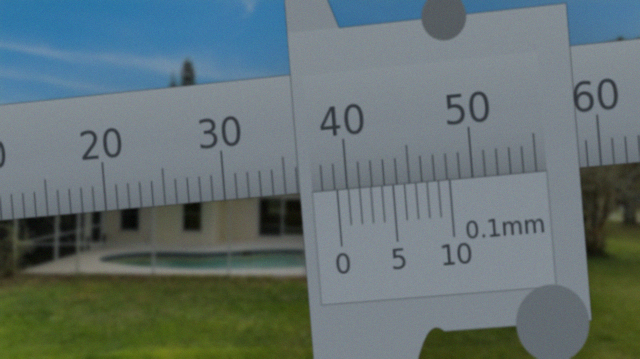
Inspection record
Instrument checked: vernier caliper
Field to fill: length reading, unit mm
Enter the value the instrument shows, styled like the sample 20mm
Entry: 39.2mm
